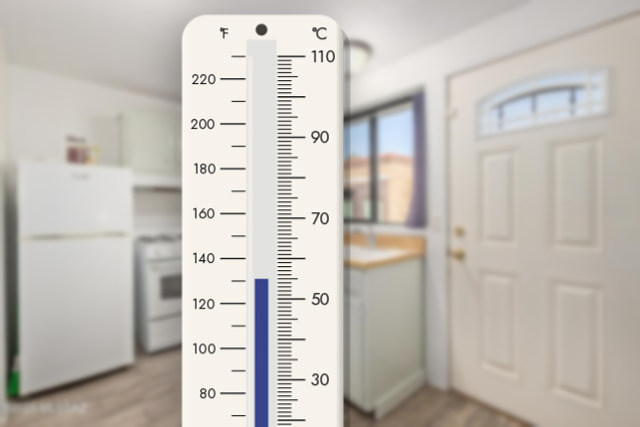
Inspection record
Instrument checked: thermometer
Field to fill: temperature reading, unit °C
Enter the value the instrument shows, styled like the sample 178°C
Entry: 55°C
